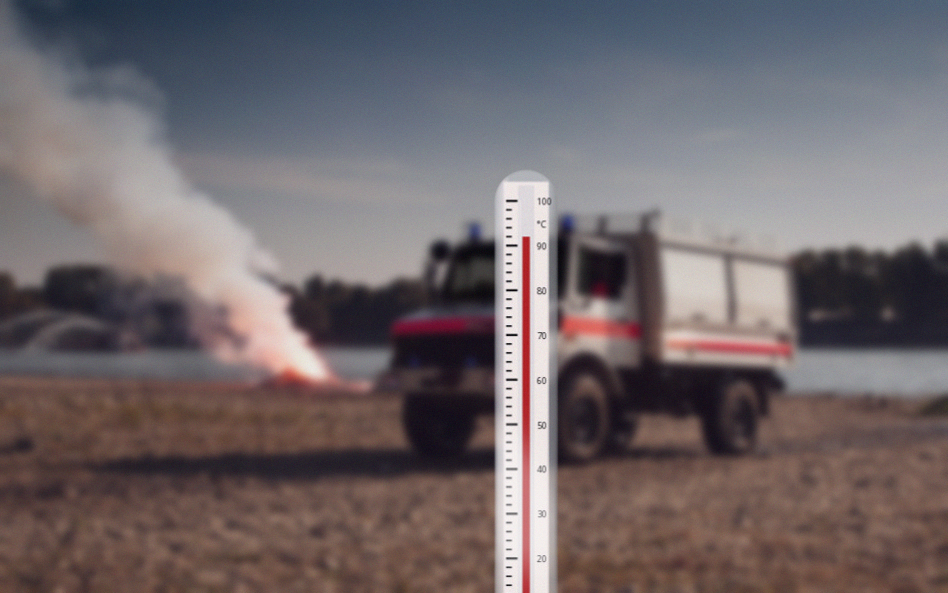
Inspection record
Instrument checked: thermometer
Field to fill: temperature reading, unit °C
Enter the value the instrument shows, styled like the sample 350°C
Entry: 92°C
